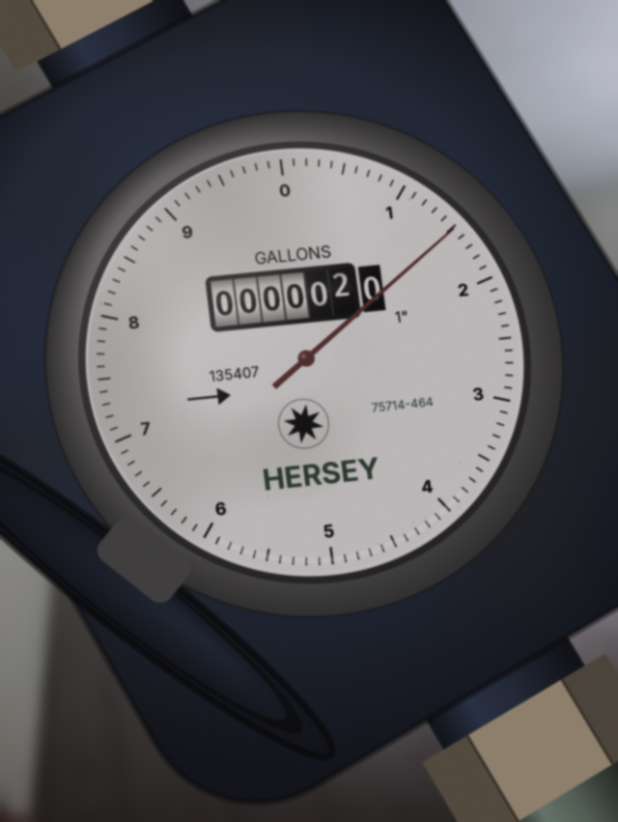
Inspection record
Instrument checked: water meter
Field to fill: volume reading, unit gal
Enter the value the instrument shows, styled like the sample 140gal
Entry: 21.5gal
